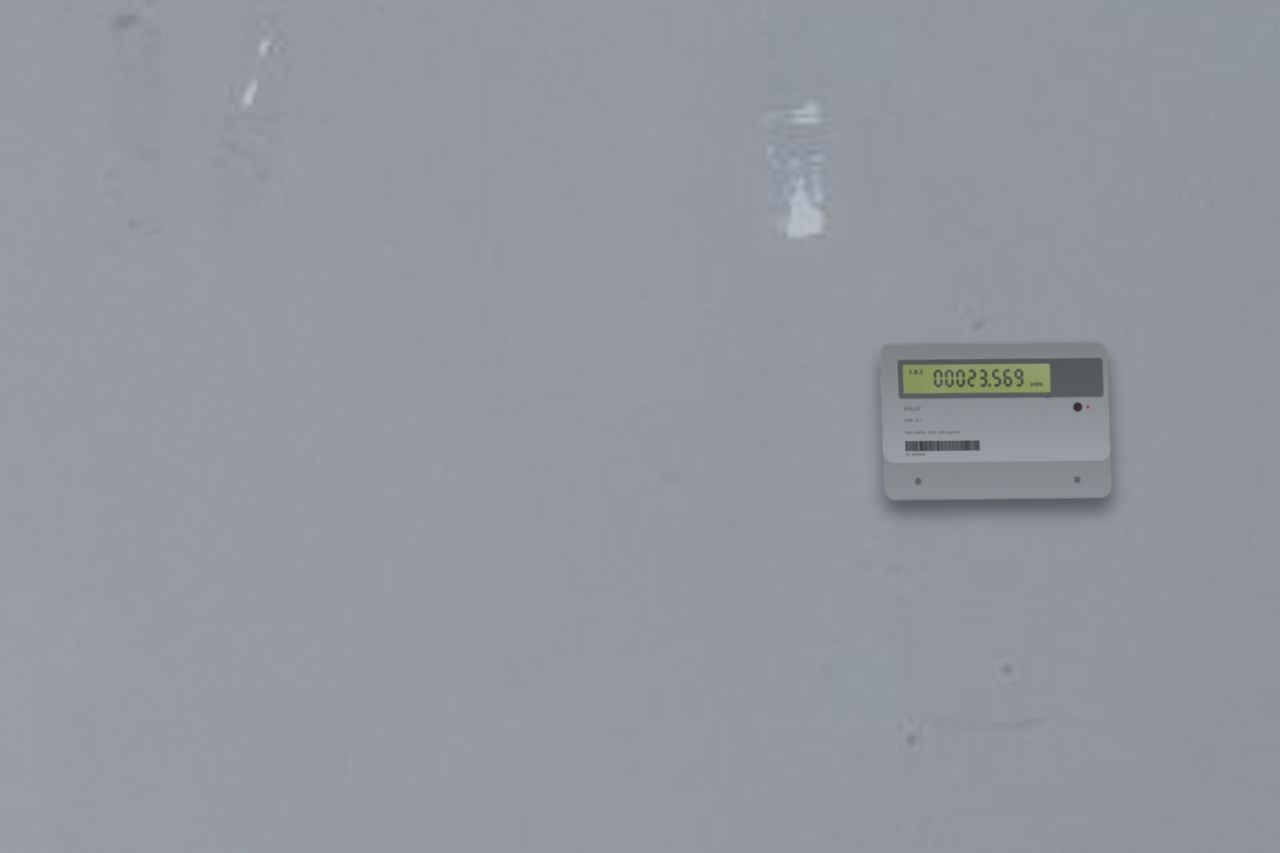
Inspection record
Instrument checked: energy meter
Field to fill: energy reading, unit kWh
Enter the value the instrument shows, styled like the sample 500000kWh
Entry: 23.569kWh
